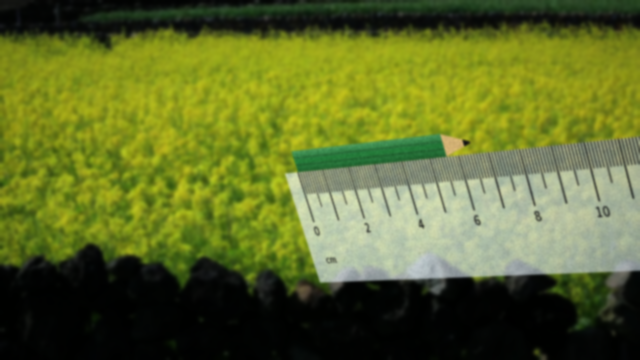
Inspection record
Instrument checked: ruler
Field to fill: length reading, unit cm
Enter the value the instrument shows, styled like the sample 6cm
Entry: 6.5cm
